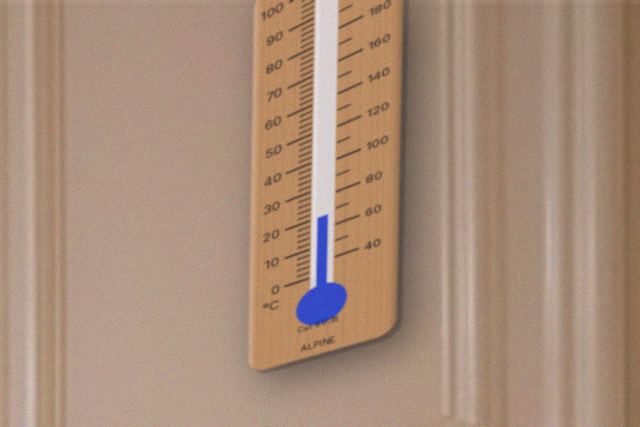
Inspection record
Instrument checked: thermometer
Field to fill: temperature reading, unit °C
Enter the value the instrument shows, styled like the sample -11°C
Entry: 20°C
